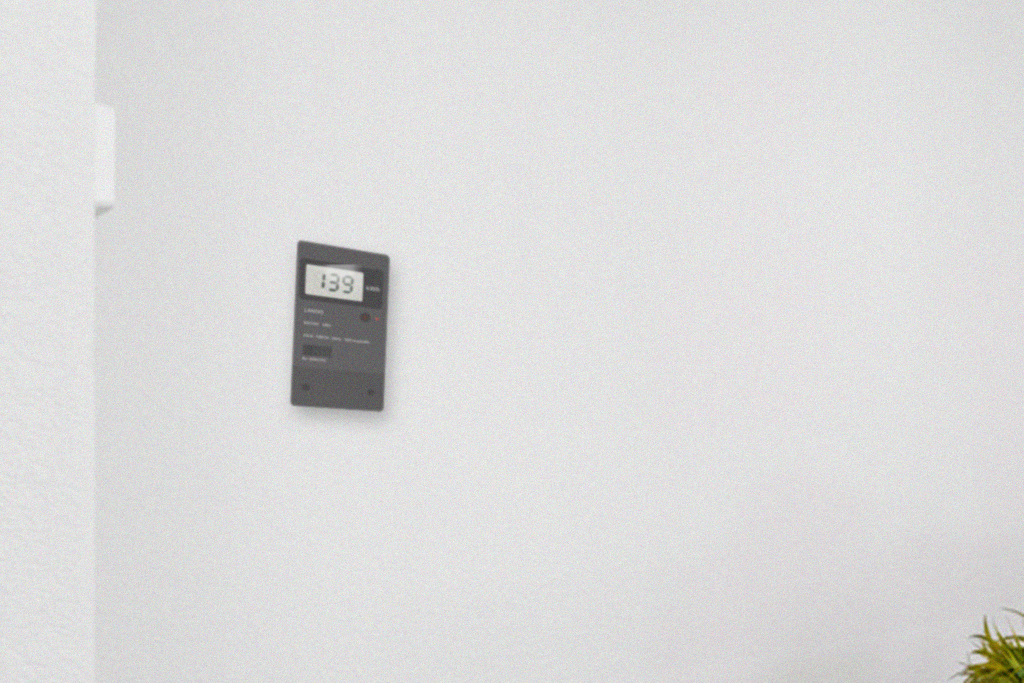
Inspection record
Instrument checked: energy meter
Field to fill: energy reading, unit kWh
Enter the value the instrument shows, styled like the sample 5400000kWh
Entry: 139kWh
